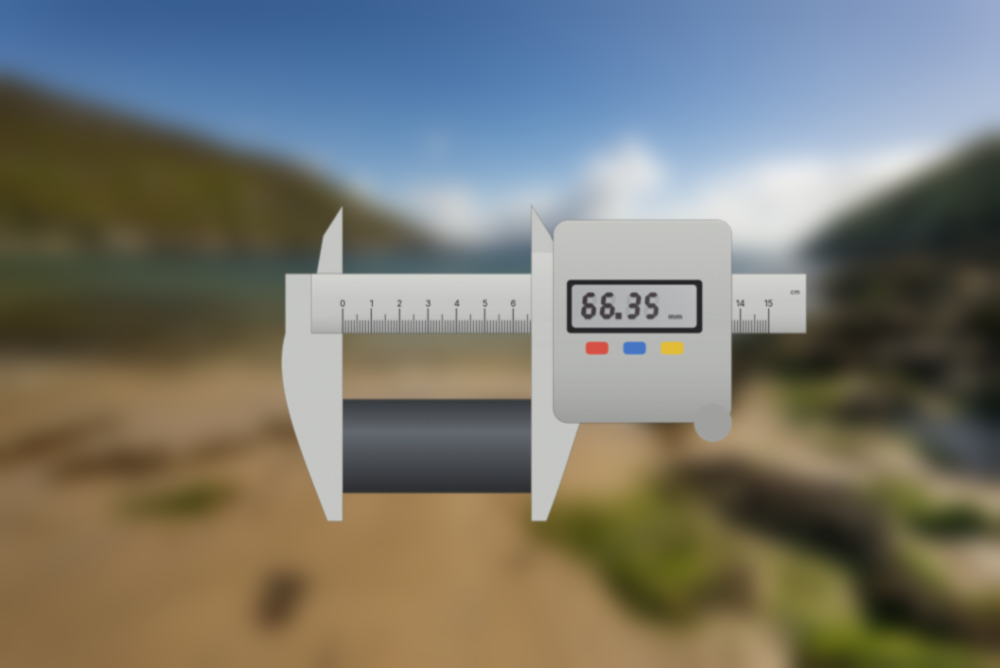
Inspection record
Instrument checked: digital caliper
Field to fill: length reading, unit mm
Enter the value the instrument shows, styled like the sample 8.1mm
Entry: 66.35mm
